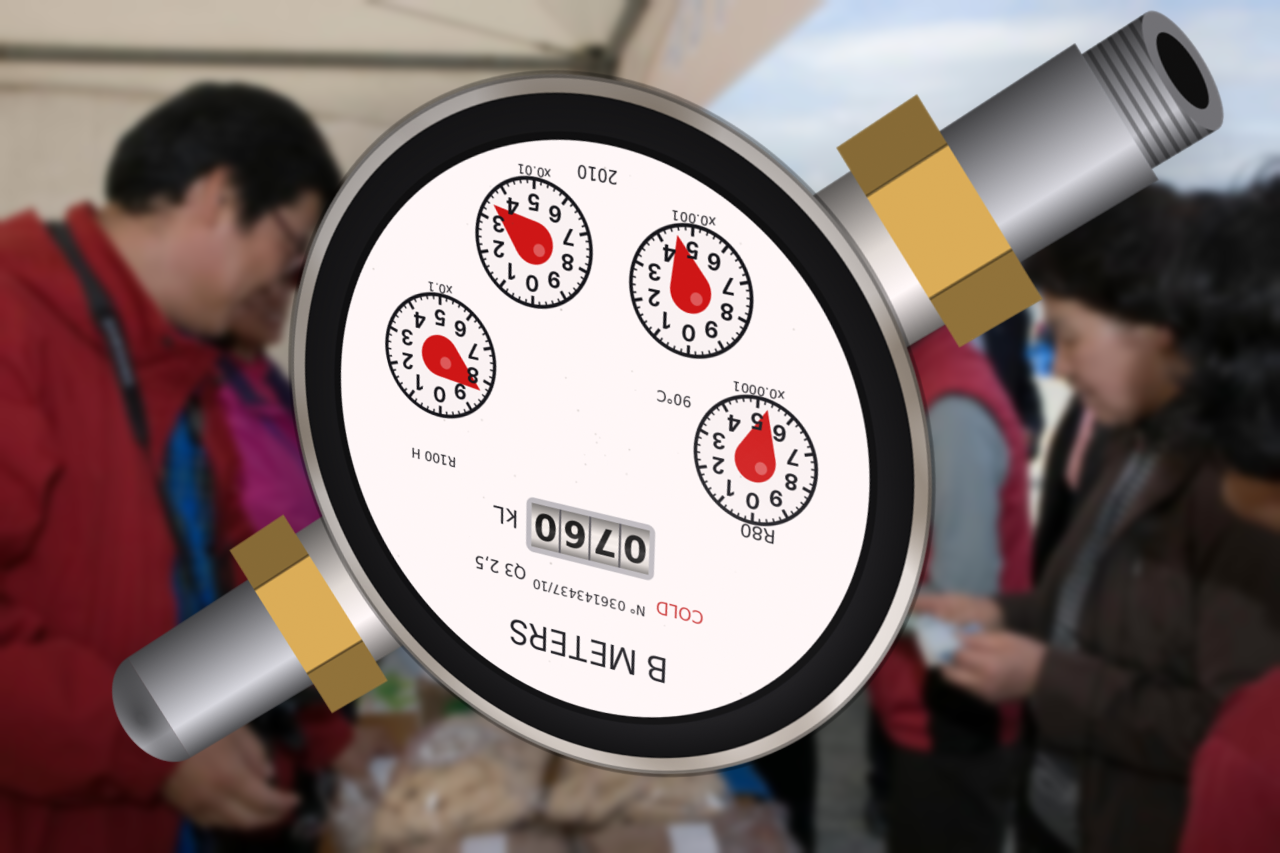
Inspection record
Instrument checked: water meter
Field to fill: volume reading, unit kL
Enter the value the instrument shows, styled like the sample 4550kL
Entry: 760.8345kL
